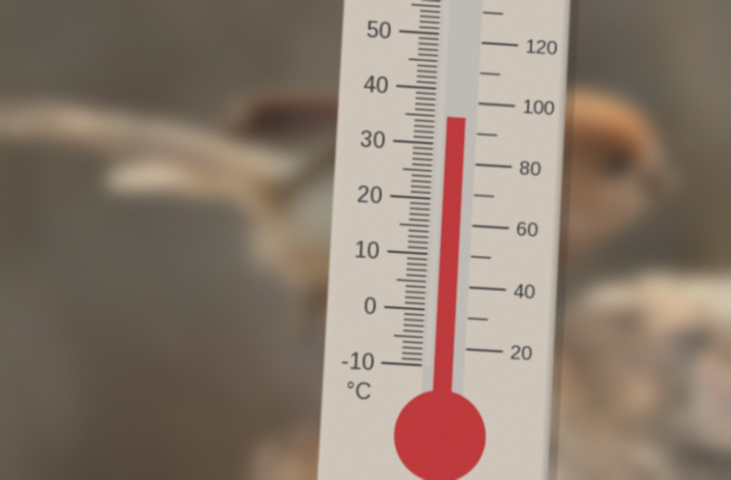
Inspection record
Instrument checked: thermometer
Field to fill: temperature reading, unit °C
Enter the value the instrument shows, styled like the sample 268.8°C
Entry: 35°C
